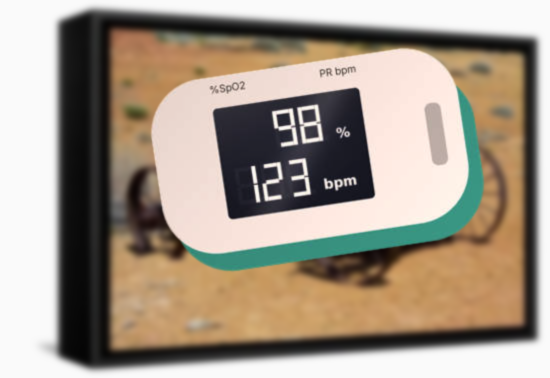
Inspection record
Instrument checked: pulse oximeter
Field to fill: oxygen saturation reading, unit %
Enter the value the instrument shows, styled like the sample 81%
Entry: 98%
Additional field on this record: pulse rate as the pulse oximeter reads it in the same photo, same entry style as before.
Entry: 123bpm
